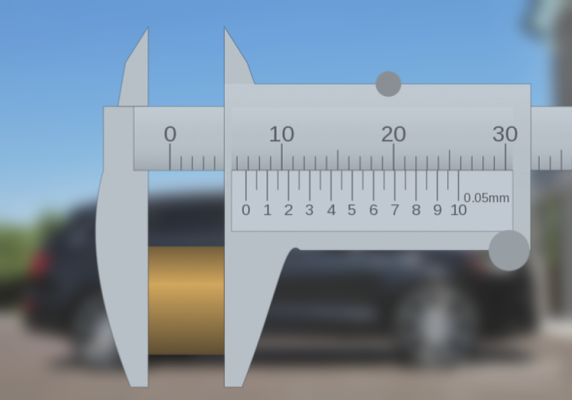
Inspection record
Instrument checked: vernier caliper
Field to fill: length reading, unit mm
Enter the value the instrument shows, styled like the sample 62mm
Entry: 6.8mm
